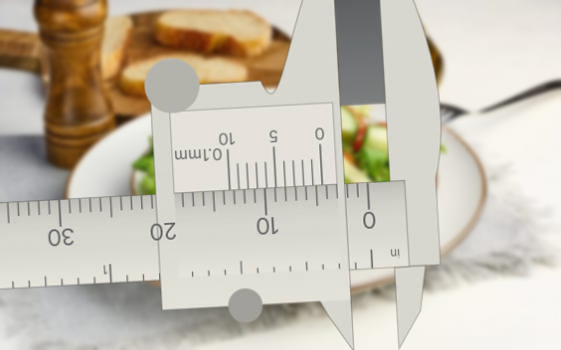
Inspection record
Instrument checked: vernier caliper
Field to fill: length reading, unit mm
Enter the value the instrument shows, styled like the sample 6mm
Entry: 4.4mm
